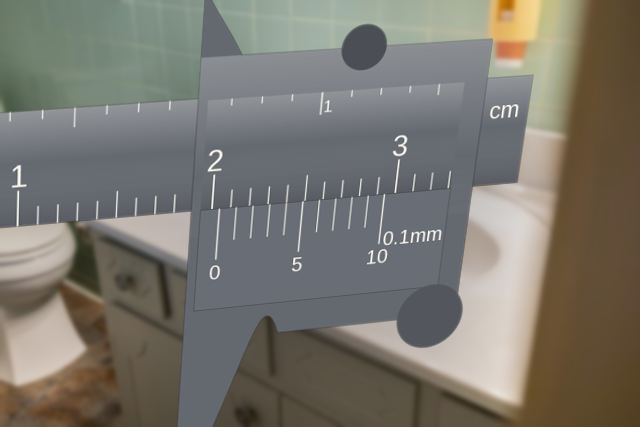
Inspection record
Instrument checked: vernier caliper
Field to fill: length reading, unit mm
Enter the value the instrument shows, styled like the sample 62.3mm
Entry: 20.4mm
